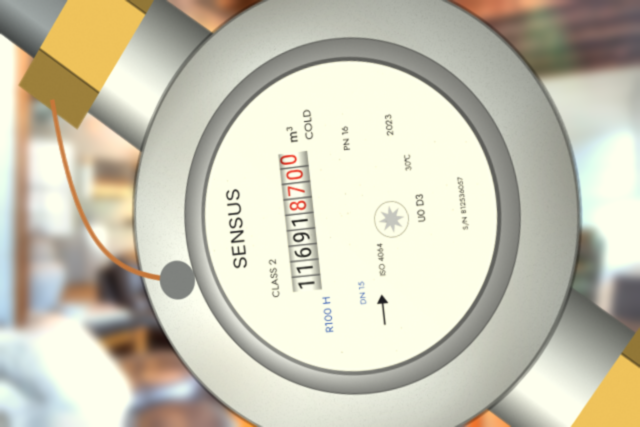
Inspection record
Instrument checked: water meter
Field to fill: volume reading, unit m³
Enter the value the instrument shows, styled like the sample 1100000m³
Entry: 11691.8700m³
